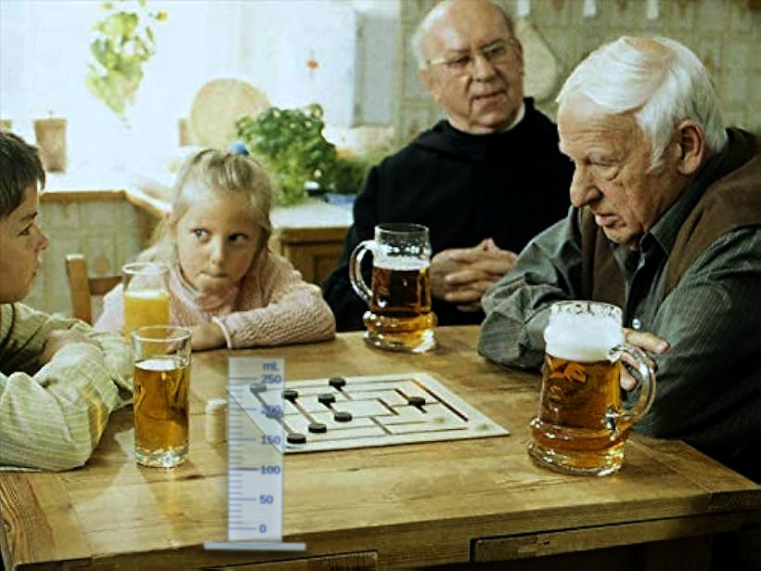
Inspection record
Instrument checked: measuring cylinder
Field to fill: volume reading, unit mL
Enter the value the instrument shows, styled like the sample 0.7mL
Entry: 100mL
